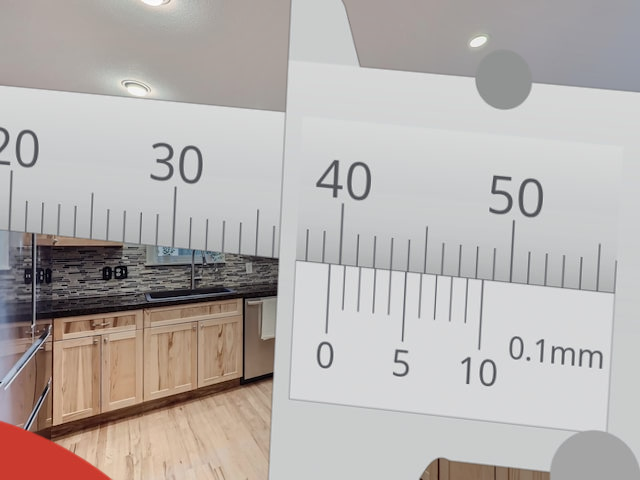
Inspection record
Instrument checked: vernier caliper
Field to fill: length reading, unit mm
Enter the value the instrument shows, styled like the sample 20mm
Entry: 39.4mm
